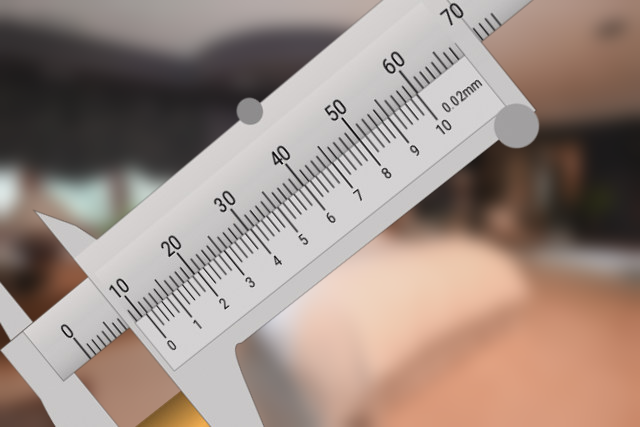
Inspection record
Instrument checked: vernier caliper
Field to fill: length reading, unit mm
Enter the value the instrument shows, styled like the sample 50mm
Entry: 10.8mm
